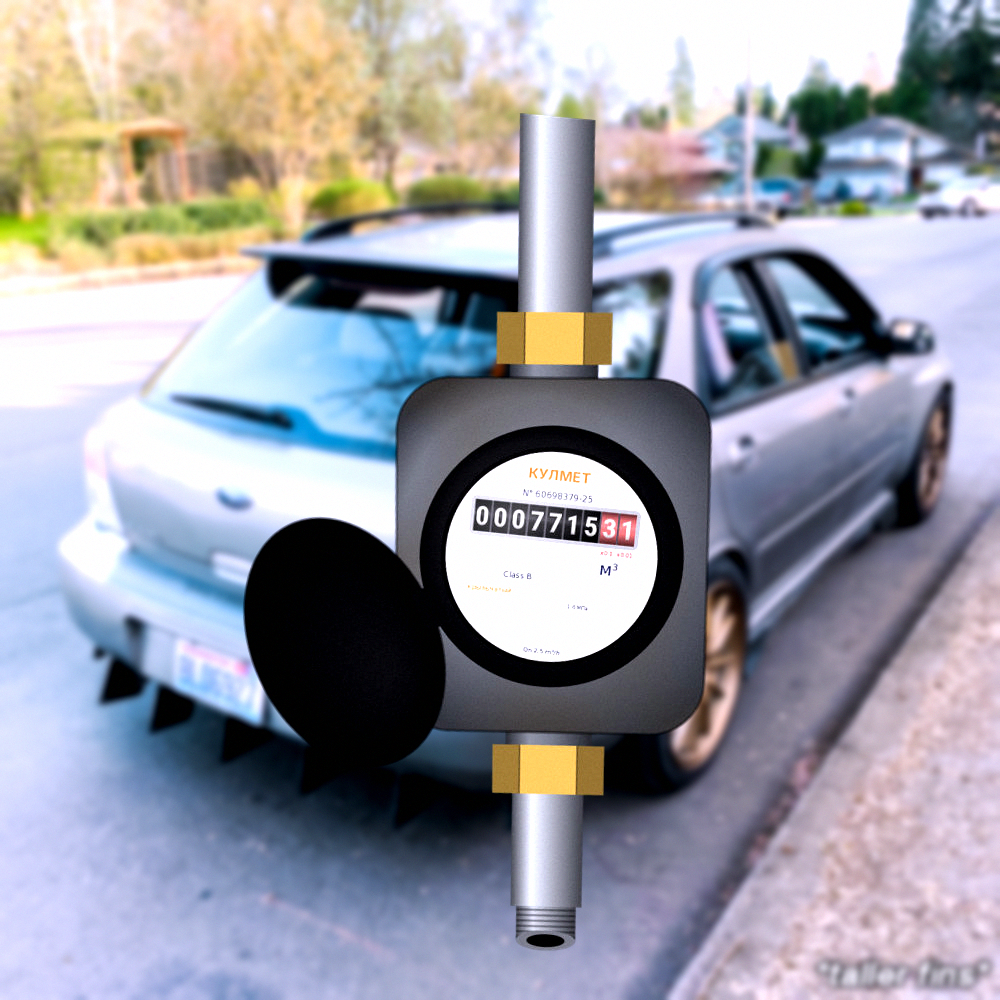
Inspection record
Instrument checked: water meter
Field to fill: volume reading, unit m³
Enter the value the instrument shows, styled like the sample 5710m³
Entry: 7715.31m³
